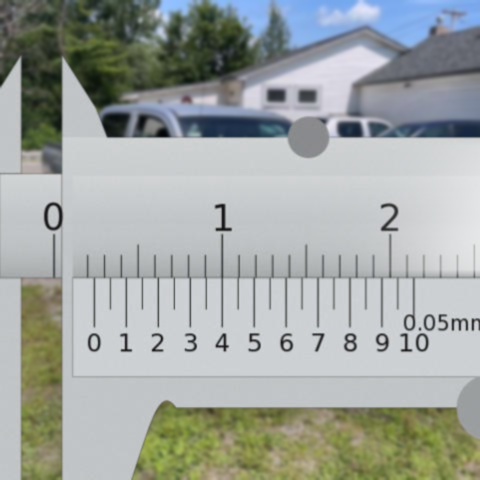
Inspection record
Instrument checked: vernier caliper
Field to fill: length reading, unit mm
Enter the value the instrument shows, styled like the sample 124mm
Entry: 2.4mm
